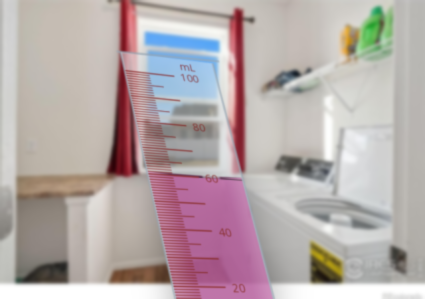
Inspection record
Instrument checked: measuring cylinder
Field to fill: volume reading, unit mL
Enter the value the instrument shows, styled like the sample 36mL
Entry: 60mL
